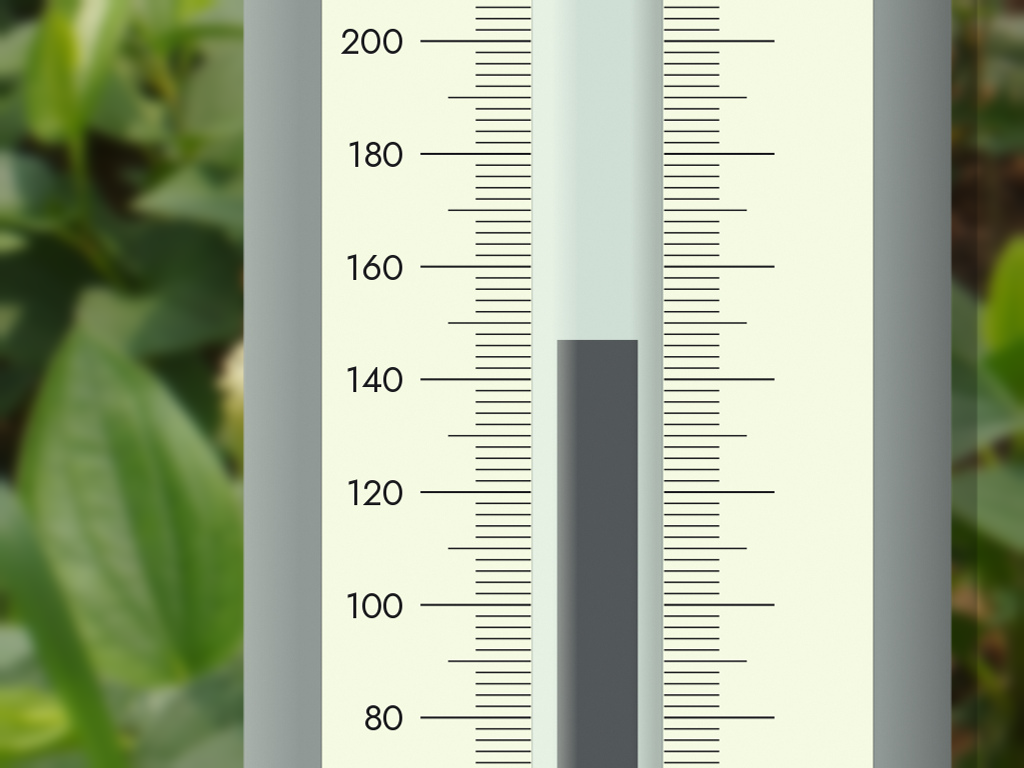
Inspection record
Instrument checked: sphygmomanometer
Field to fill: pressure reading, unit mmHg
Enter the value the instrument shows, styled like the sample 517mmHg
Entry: 147mmHg
